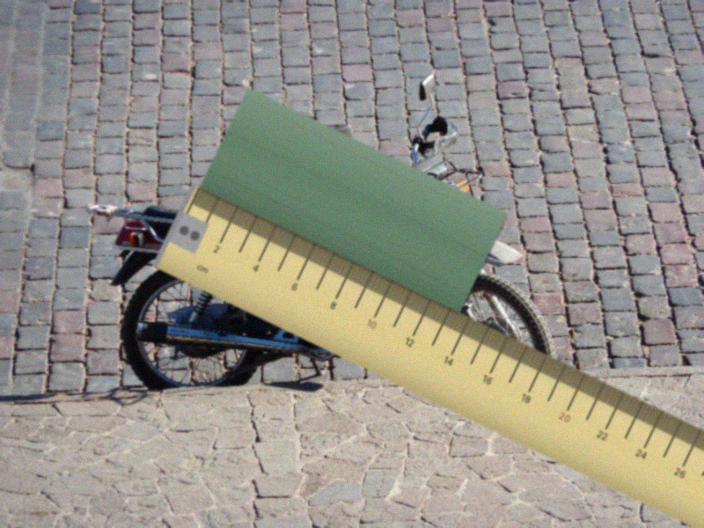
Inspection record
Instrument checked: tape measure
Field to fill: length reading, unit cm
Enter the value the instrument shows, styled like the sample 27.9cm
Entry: 13.5cm
